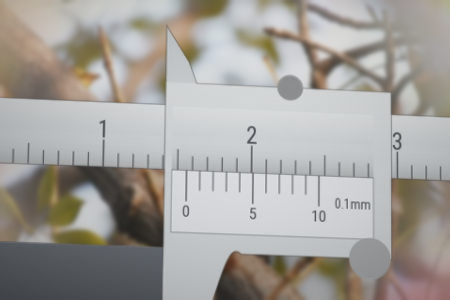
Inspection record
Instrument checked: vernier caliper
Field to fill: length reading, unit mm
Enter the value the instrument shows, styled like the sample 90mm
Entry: 15.6mm
